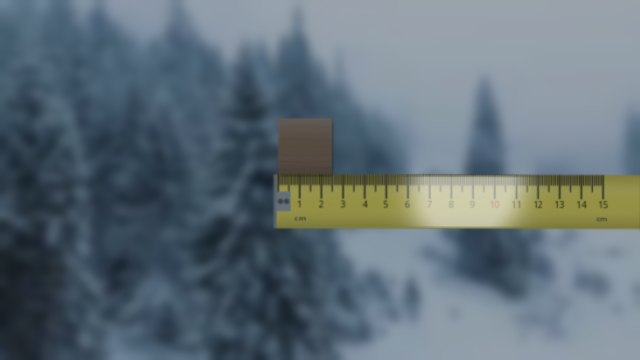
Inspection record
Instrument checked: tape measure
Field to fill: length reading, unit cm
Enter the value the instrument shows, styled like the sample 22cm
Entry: 2.5cm
